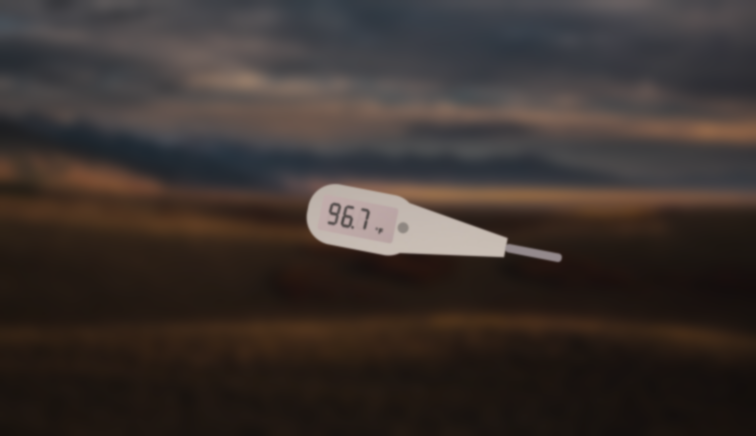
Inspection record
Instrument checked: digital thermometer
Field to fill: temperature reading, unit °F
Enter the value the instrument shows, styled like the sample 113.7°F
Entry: 96.7°F
